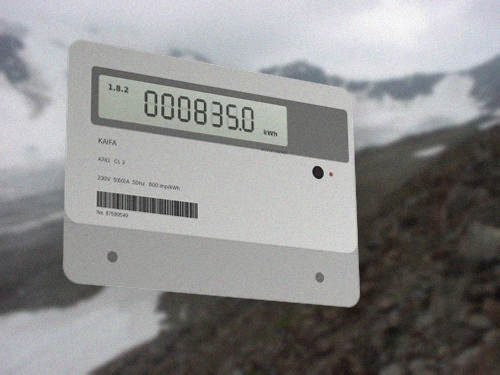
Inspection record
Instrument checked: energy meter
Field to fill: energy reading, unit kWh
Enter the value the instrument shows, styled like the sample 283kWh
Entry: 835.0kWh
